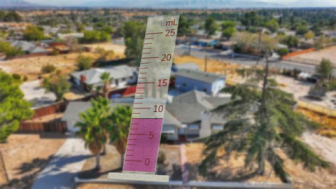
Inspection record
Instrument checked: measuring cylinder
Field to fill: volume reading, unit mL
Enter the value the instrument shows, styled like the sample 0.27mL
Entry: 8mL
